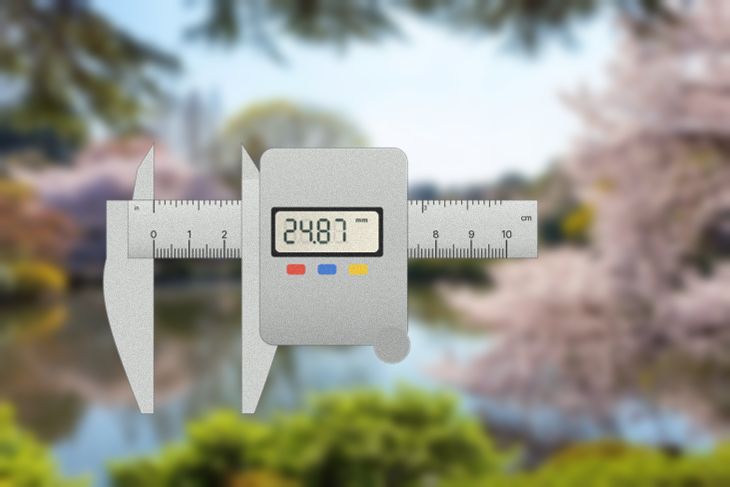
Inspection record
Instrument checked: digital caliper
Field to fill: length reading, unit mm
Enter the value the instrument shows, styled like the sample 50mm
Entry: 24.87mm
